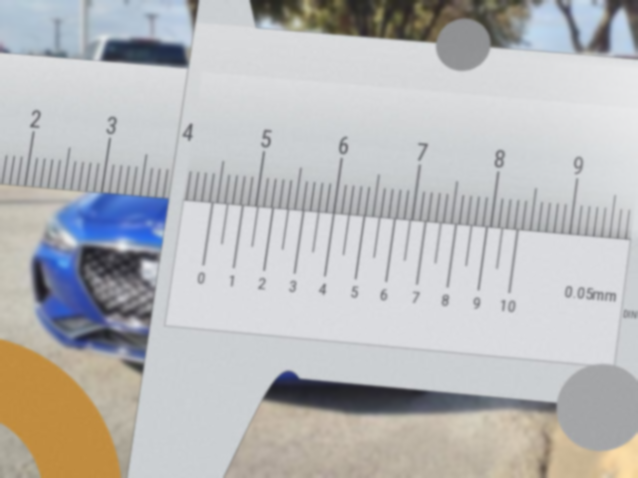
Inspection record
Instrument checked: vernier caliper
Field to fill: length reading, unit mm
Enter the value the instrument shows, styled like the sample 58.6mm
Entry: 44.4mm
